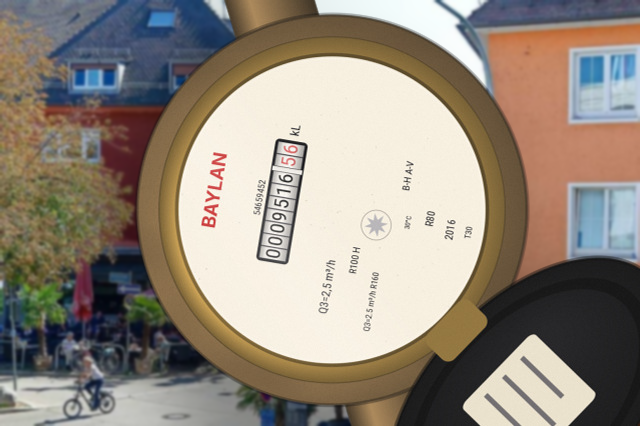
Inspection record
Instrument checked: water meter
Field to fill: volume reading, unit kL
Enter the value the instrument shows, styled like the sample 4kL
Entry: 9516.56kL
